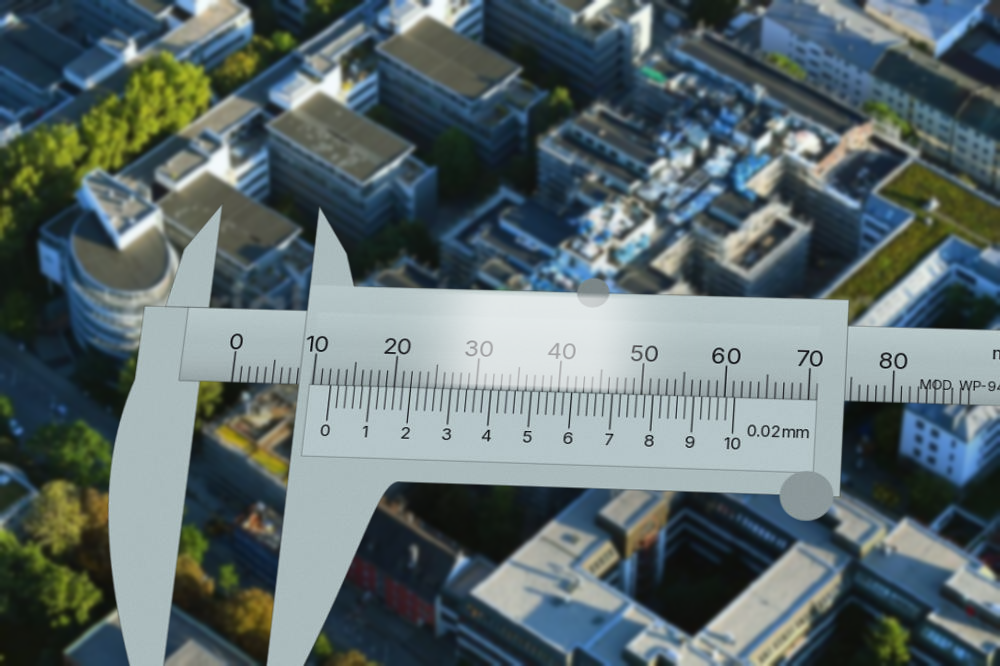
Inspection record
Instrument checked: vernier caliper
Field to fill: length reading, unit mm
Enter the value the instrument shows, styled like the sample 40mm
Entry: 12.2mm
